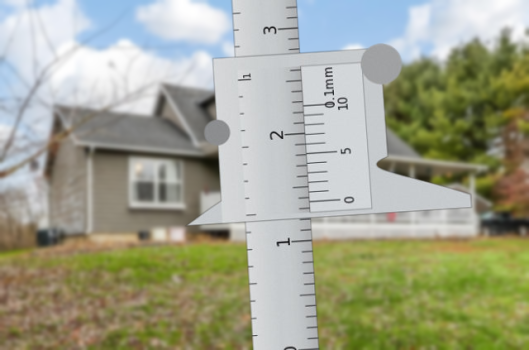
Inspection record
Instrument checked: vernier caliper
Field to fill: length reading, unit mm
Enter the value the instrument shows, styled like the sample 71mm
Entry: 13.6mm
